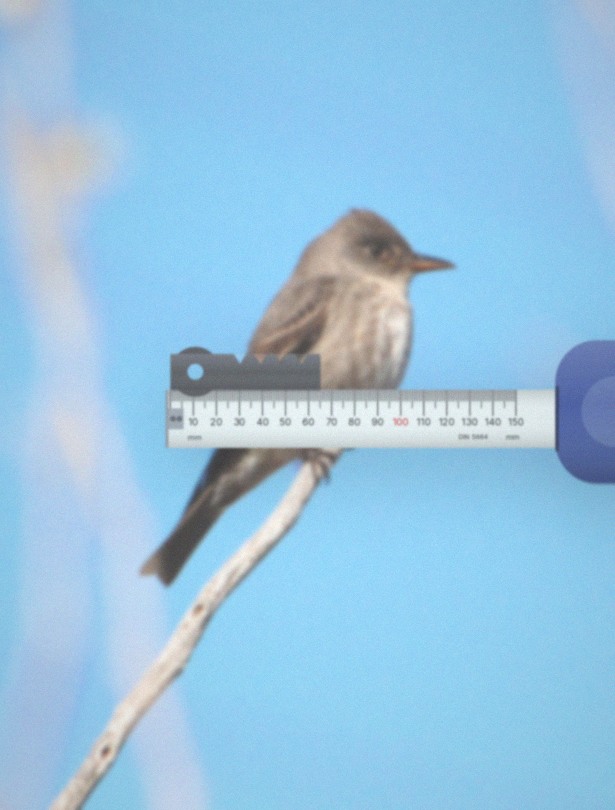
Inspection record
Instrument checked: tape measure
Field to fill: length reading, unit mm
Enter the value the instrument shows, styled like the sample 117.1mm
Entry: 65mm
